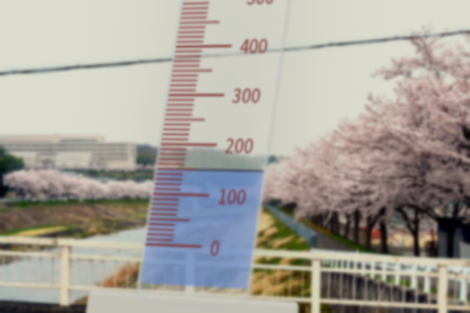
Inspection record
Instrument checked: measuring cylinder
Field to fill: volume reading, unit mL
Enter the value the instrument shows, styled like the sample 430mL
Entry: 150mL
